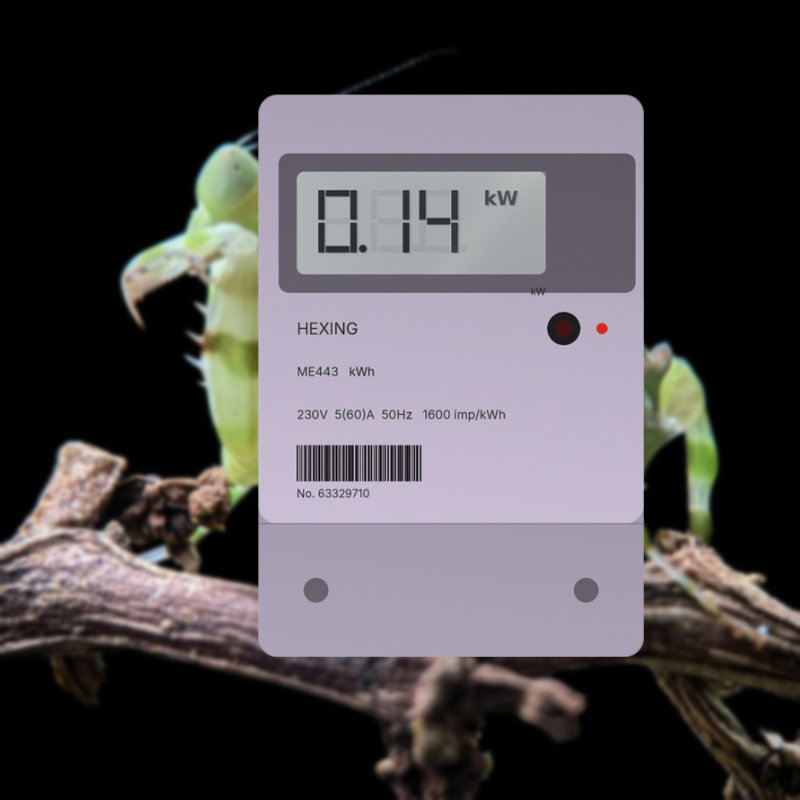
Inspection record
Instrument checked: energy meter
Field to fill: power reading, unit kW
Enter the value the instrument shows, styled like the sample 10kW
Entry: 0.14kW
